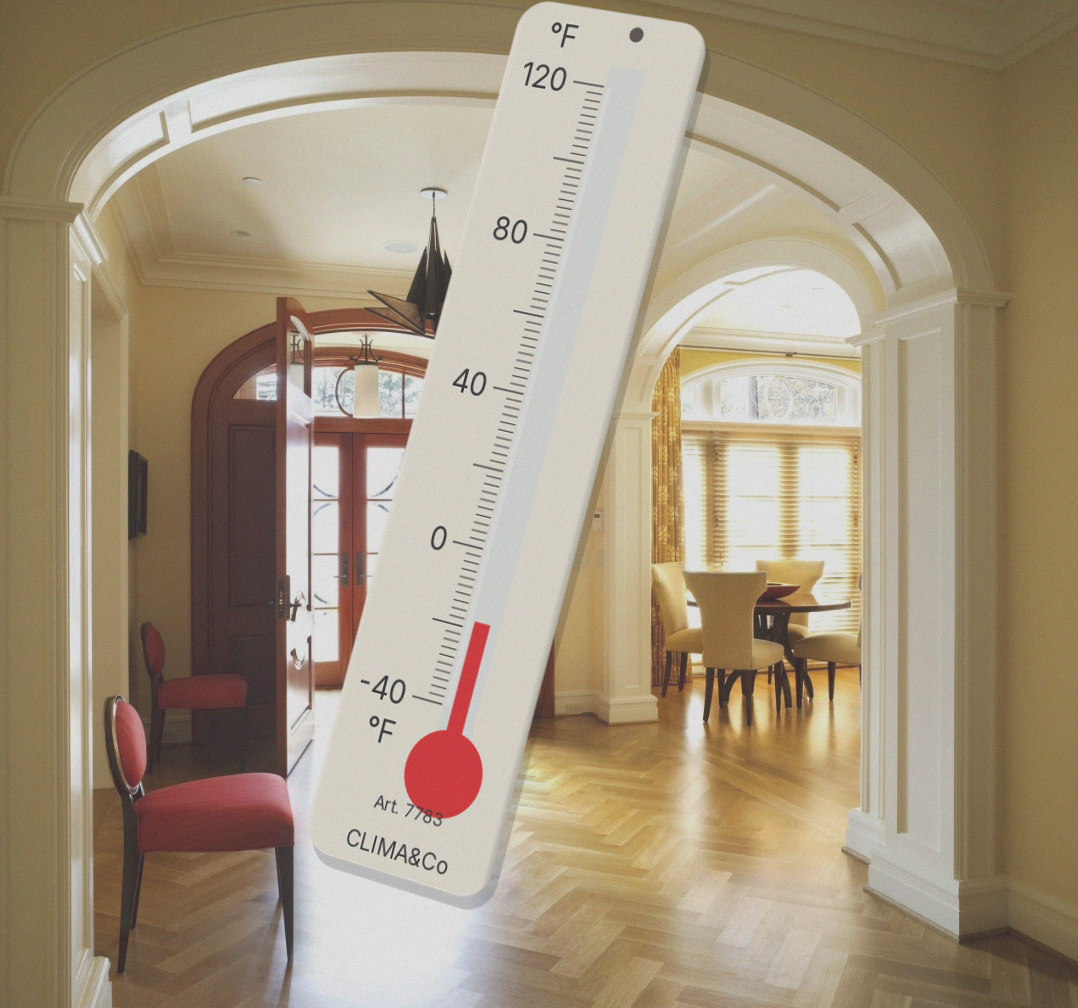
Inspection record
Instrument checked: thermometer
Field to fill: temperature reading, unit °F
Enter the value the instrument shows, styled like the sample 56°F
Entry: -18°F
